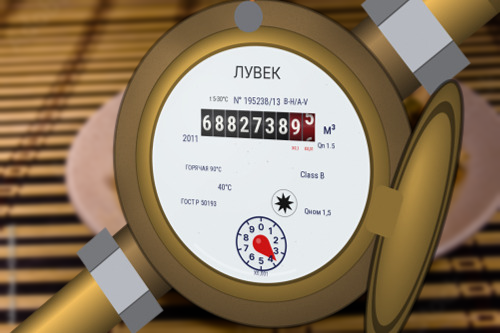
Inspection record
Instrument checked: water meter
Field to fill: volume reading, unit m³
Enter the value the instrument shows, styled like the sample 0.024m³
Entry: 6882738.953m³
